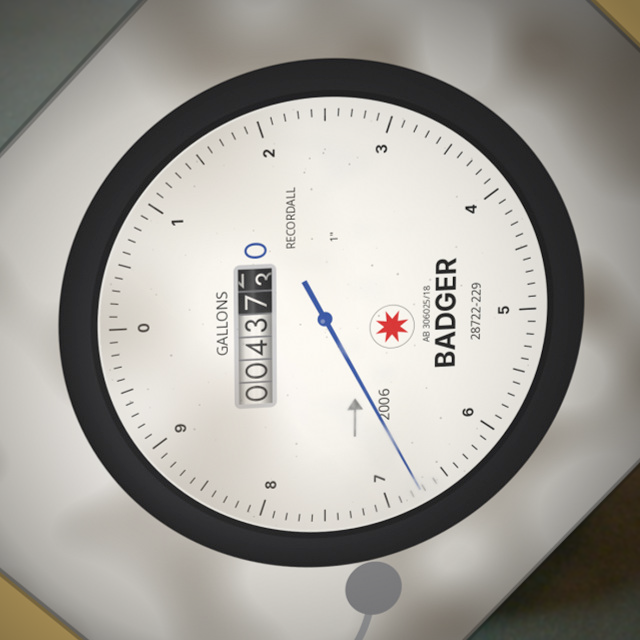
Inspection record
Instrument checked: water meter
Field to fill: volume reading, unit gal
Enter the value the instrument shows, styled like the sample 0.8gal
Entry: 43726.7gal
